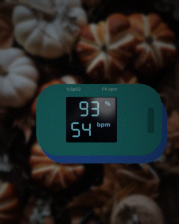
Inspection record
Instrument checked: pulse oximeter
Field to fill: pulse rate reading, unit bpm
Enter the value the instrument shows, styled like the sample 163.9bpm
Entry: 54bpm
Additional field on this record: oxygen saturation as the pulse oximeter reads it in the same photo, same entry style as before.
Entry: 93%
